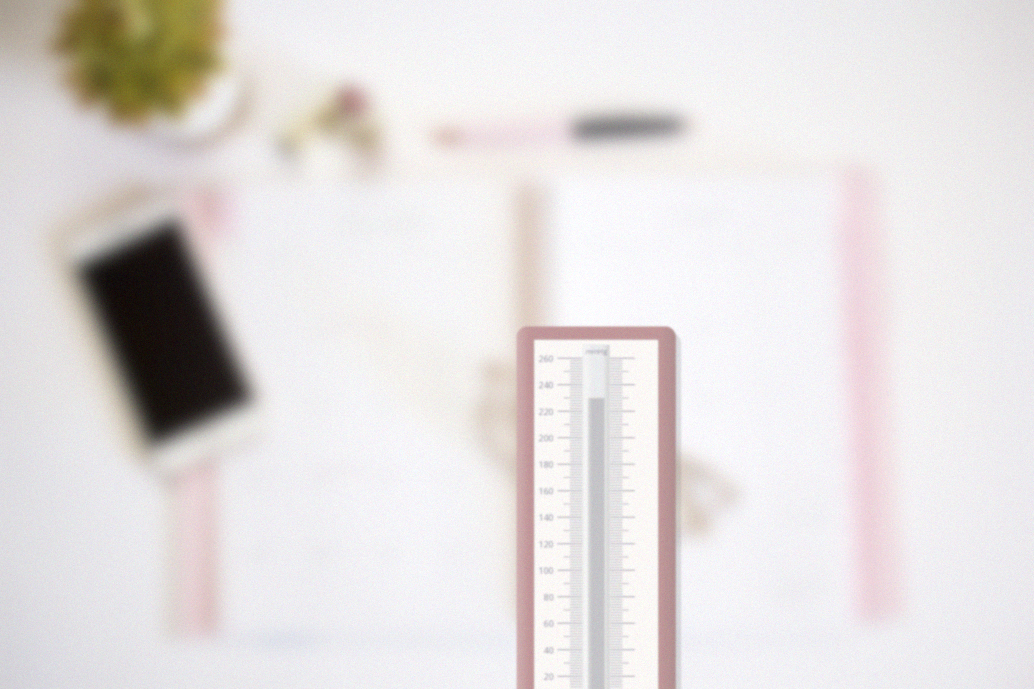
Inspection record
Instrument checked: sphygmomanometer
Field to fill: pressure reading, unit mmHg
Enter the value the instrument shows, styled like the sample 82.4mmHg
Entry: 230mmHg
